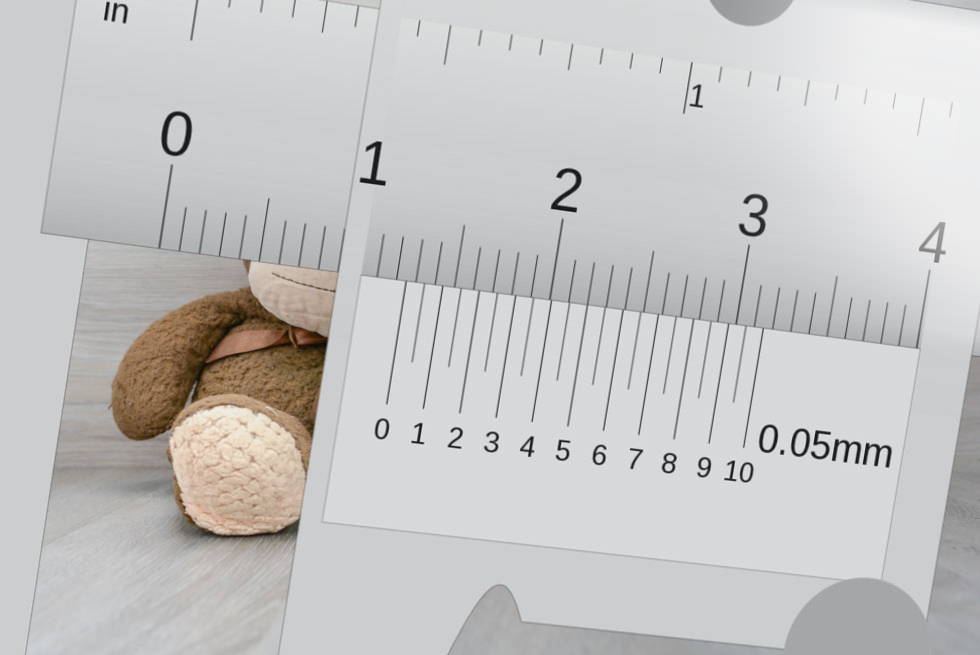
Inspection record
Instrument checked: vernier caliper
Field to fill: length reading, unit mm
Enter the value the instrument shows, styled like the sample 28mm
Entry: 12.5mm
